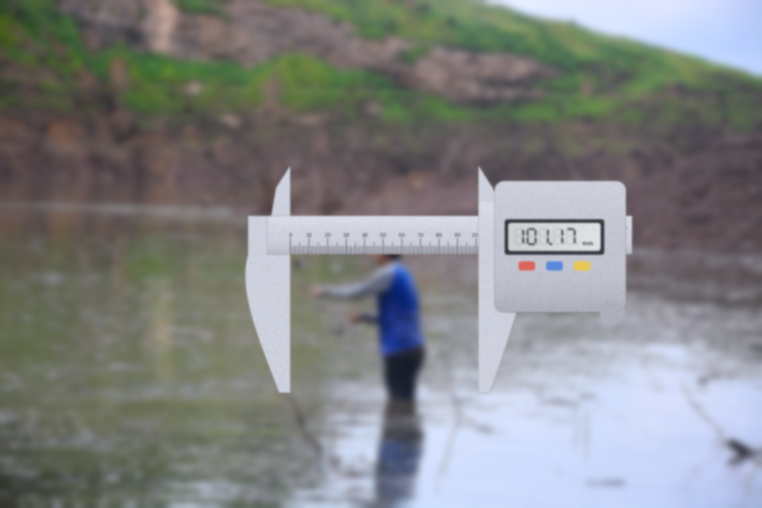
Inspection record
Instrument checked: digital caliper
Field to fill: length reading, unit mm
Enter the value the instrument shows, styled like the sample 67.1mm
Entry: 101.17mm
